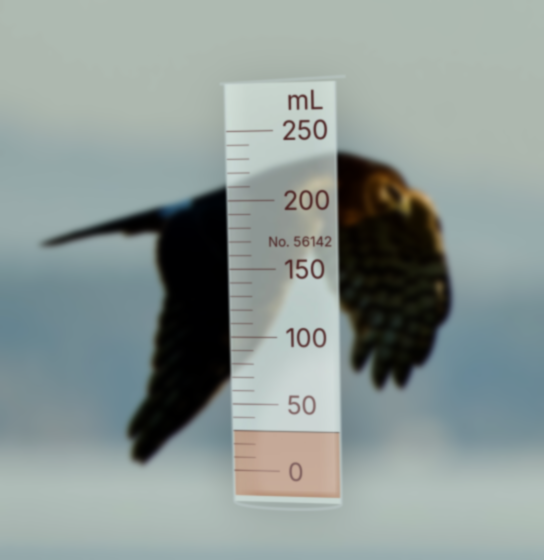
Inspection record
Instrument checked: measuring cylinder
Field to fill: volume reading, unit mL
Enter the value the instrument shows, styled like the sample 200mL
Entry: 30mL
